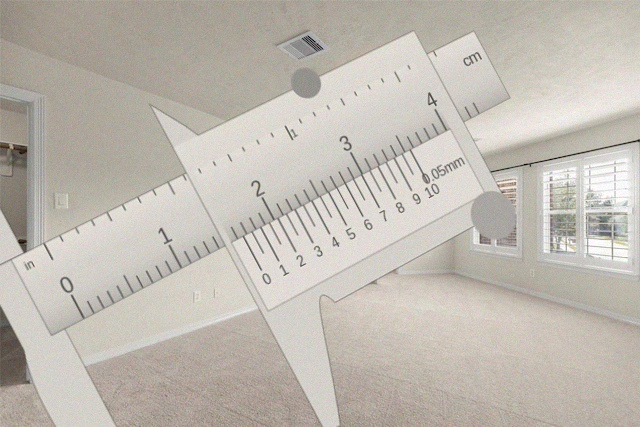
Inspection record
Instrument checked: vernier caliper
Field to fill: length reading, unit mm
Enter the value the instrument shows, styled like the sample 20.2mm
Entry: 16.6mm
